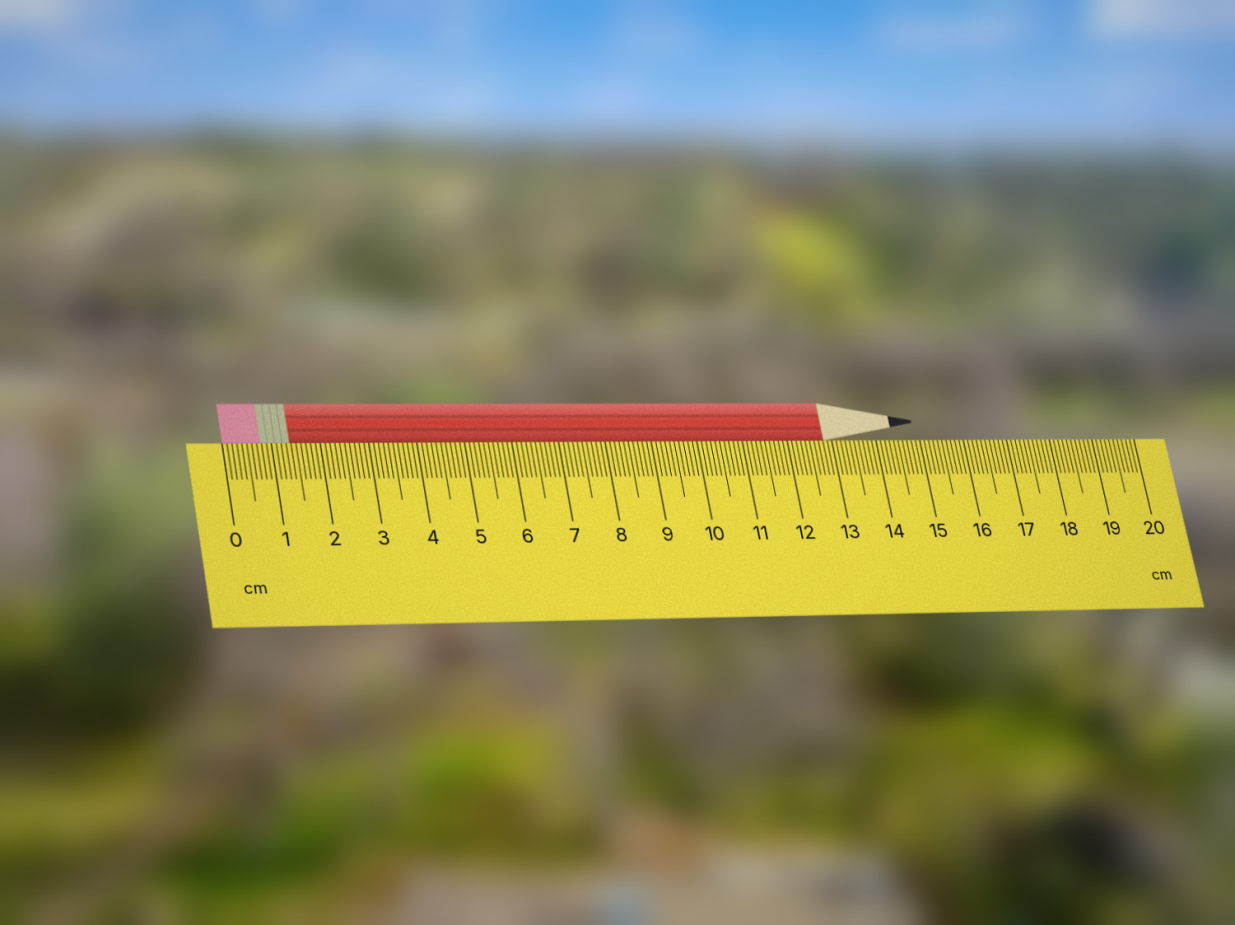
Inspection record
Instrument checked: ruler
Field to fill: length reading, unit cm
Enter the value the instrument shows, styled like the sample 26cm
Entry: 14.9cm
